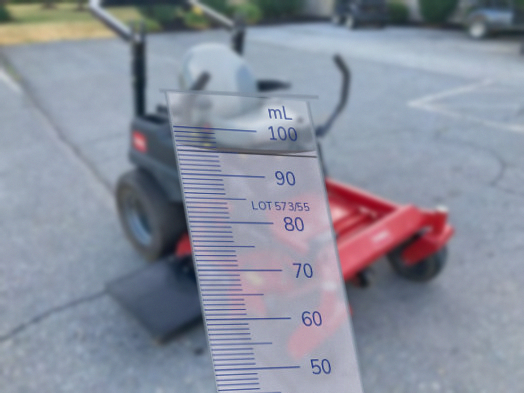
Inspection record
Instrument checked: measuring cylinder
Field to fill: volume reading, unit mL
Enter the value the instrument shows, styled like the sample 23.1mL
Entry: 95mL
